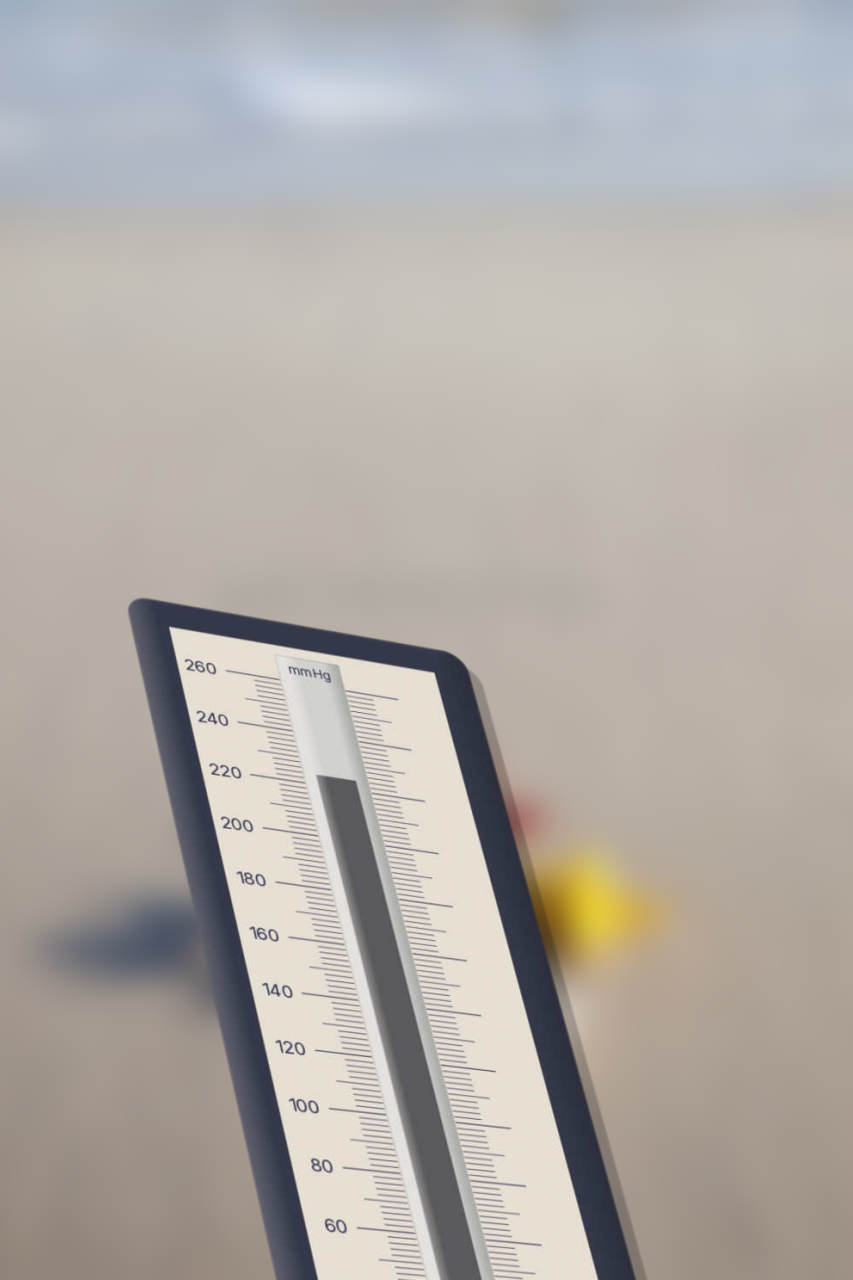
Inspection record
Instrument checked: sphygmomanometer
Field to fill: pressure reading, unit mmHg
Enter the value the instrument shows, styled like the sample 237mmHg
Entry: 224mmHg
